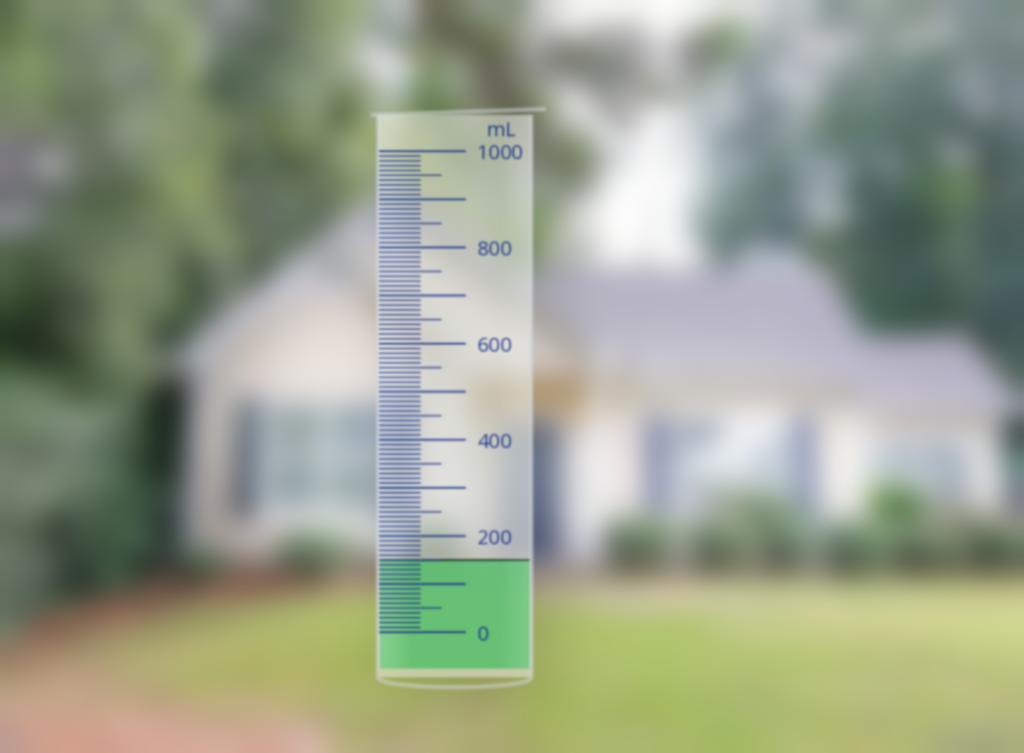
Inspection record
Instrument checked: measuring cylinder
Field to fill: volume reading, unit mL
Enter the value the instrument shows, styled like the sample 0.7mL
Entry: 150mL
